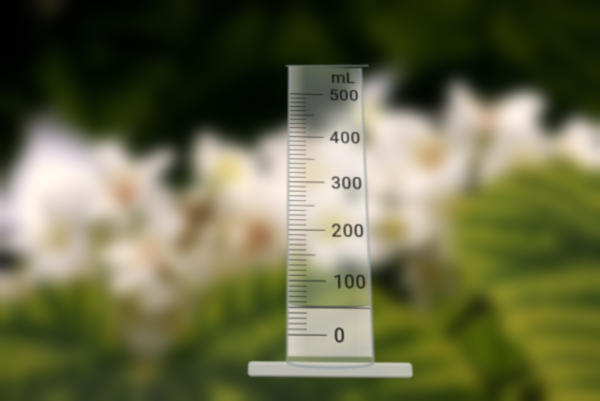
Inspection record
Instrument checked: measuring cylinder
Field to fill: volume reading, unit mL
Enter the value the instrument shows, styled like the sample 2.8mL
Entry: 50mL
